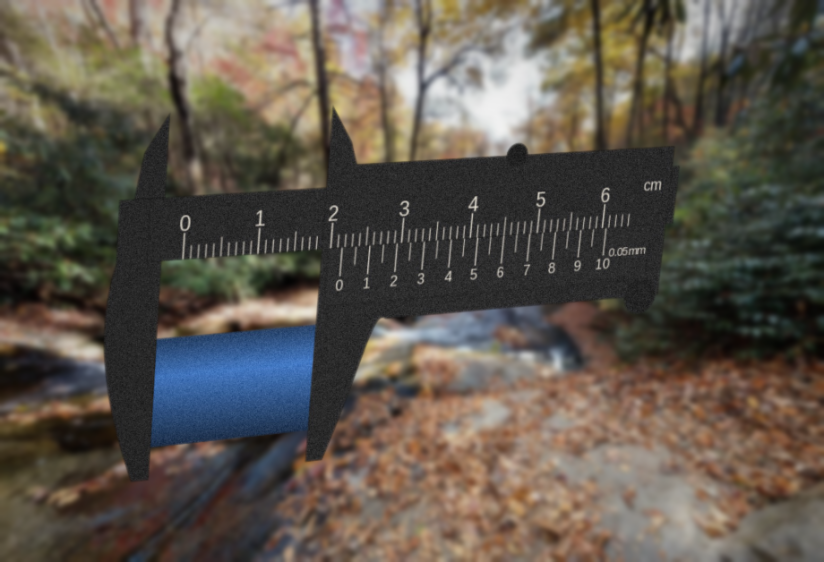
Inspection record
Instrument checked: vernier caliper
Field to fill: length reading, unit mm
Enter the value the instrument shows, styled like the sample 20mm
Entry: 21.6mm
